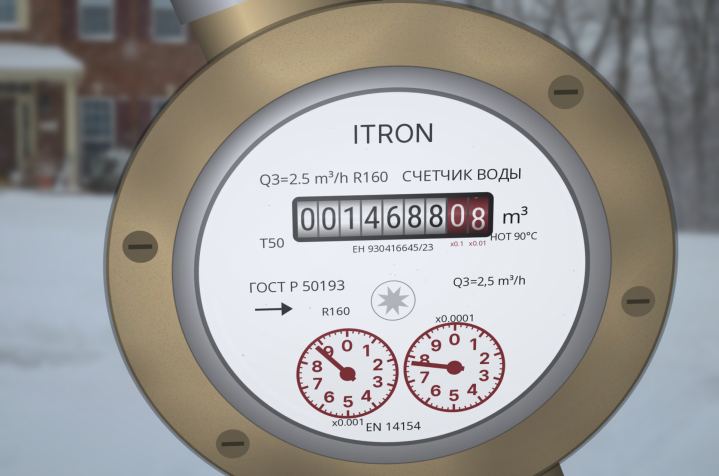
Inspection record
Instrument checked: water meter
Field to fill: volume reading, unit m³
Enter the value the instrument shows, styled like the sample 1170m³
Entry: 14688.0787m³
